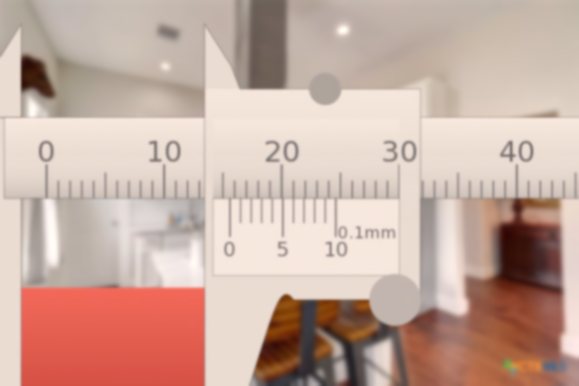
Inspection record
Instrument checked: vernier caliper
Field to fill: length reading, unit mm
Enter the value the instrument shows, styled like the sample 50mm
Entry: 15.6mm
